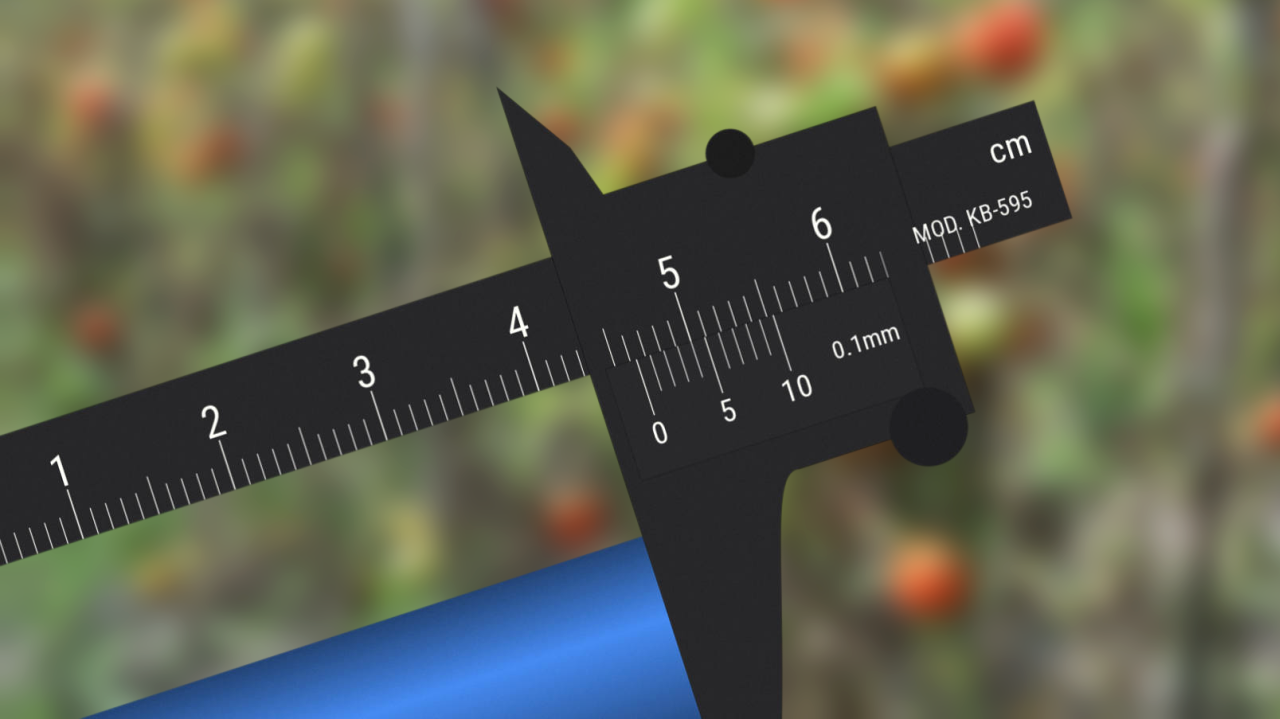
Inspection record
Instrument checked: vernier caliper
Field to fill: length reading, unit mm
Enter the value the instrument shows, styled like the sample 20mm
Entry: 46.4mm
